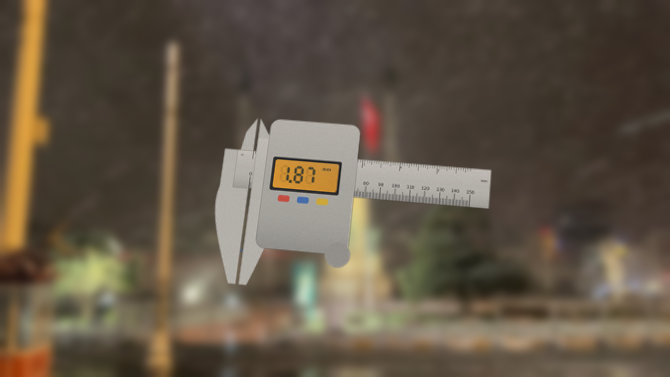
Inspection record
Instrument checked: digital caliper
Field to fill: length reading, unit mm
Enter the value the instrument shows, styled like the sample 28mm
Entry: 1.87mm
